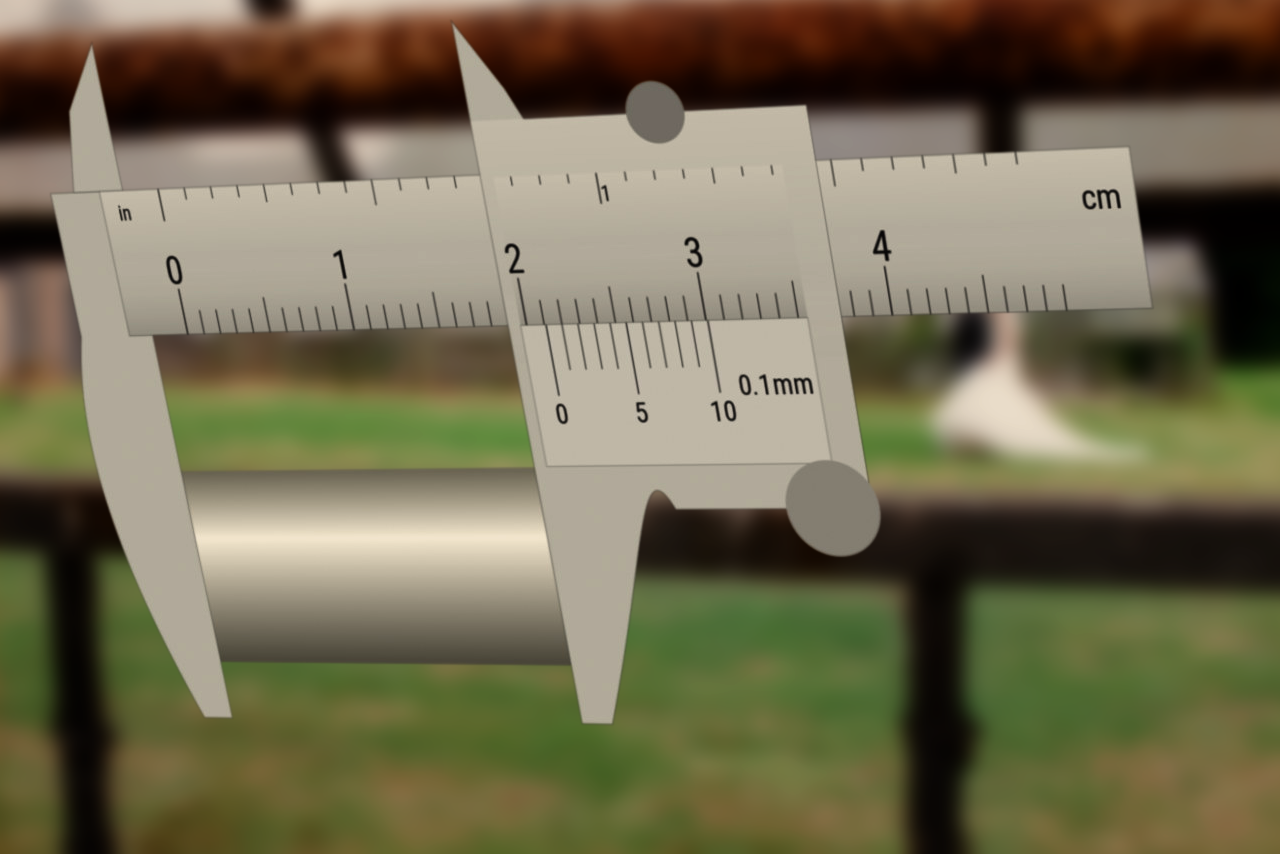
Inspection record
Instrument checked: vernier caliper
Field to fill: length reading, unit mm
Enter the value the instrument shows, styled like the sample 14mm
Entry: 21.1mm
